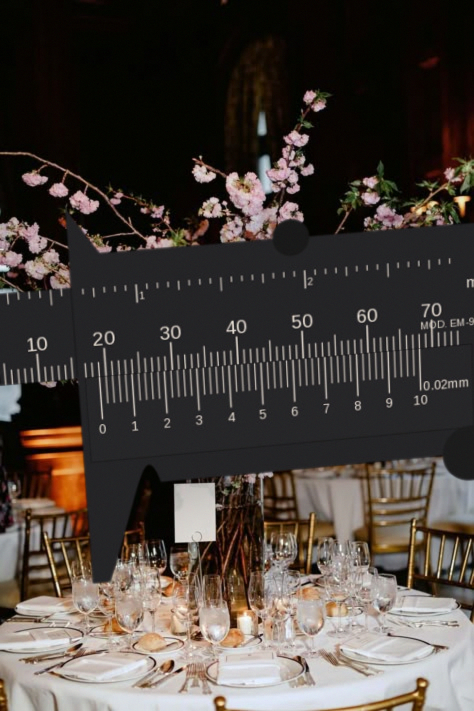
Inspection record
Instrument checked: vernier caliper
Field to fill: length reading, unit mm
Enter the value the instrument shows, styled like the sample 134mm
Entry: 19.0mm
